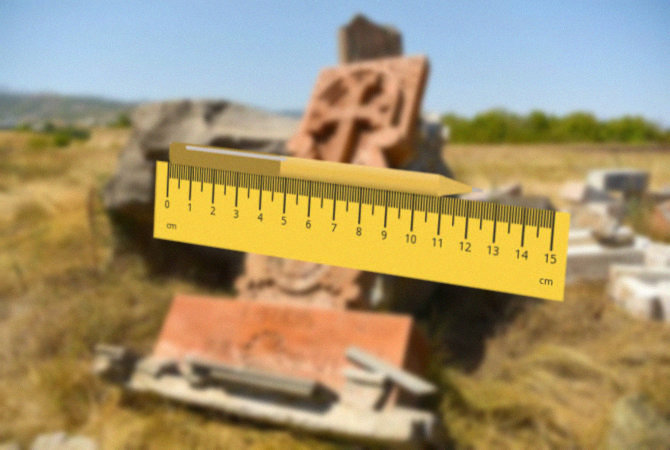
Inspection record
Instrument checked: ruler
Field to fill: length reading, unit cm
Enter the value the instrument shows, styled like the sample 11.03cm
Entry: 12.5cm
